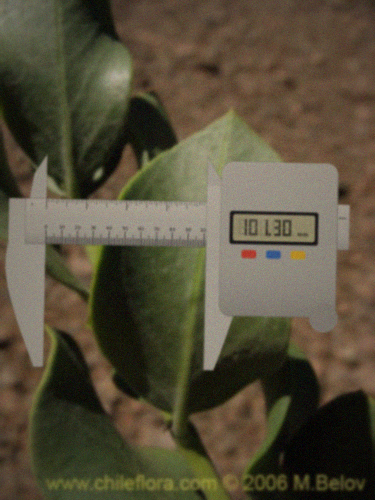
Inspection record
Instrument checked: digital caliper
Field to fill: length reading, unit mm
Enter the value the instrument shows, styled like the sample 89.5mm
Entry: 101.30mm
